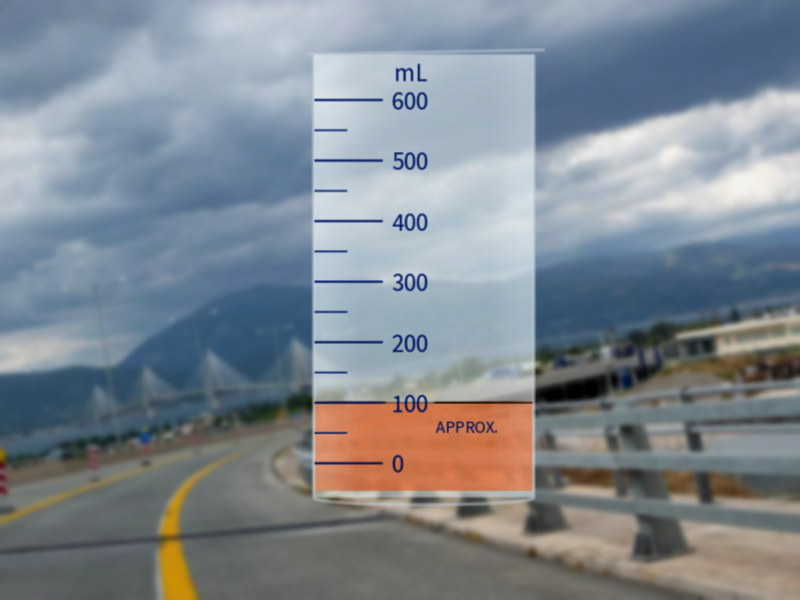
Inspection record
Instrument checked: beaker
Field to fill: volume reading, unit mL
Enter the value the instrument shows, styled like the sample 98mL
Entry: 100mL
